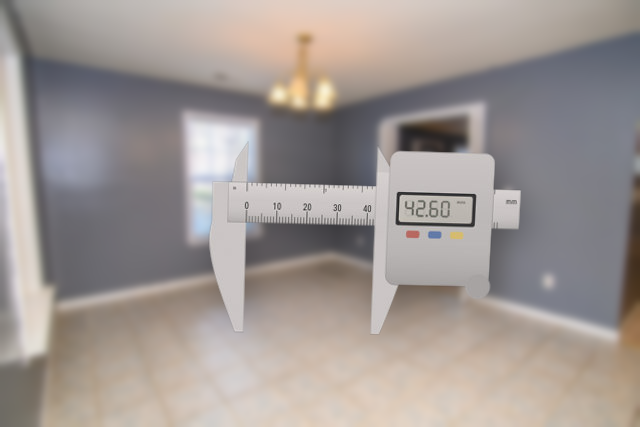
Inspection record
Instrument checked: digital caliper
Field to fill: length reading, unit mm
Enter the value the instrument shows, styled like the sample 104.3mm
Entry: 42.60mm
